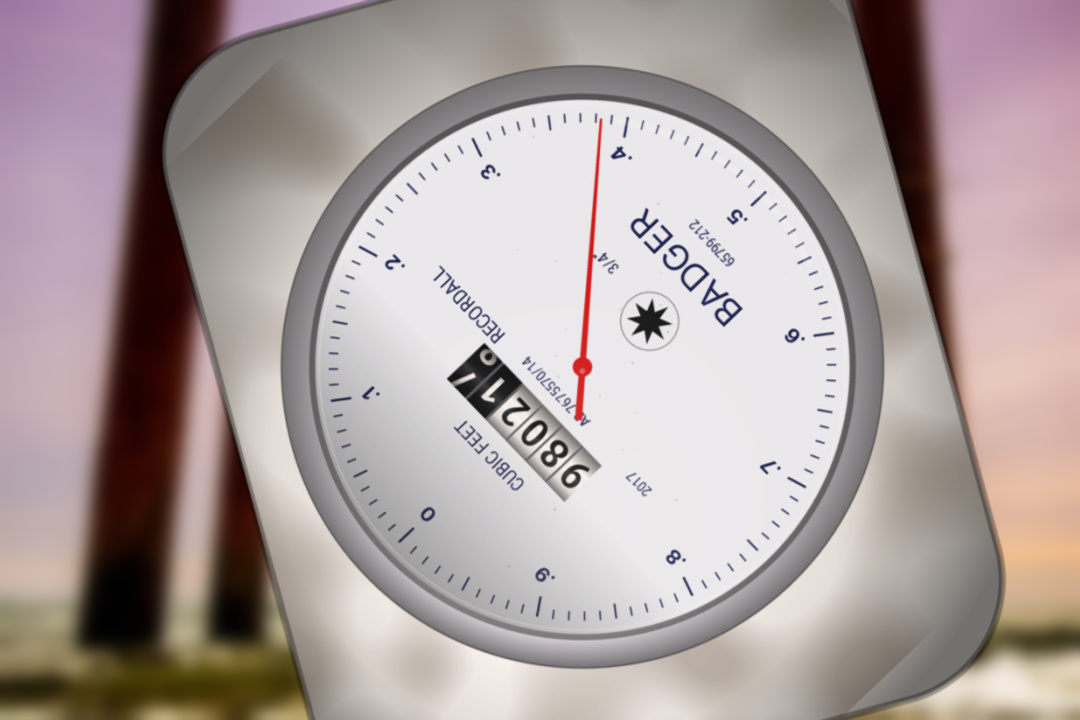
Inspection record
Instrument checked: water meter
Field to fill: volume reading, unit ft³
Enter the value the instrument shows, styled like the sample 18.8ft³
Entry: 980217.38ft³
